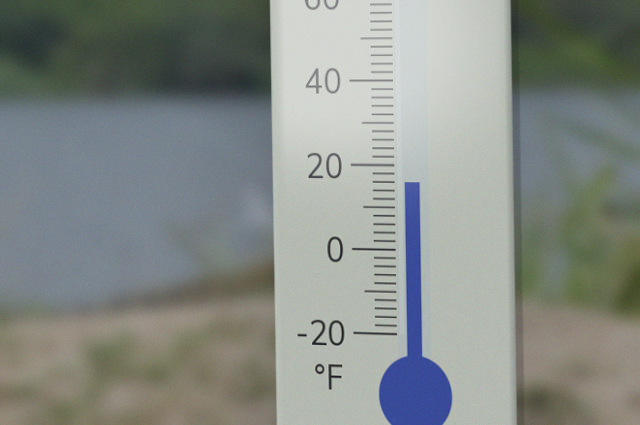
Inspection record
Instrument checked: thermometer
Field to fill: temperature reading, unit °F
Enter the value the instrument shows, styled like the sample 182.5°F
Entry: 16°F
